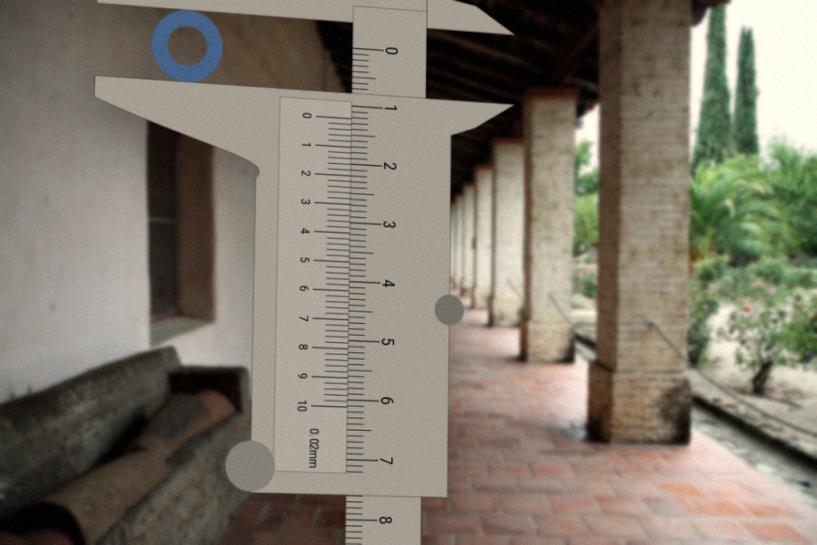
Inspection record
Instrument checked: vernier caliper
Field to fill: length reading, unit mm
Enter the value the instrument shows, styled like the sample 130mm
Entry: 12.2mm
